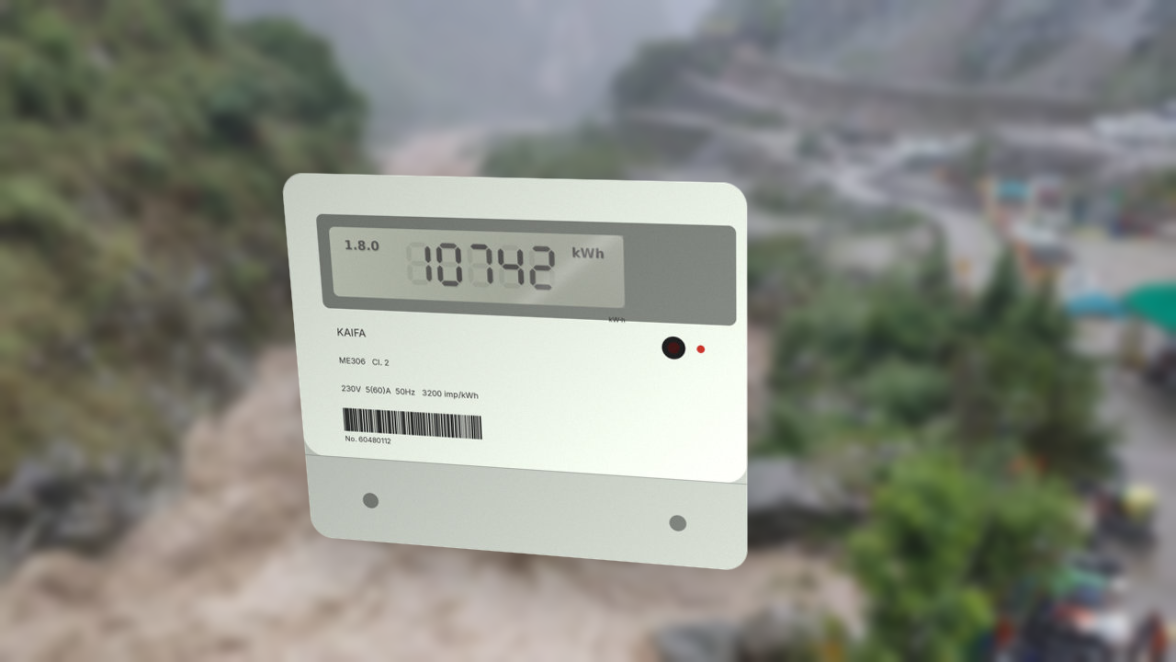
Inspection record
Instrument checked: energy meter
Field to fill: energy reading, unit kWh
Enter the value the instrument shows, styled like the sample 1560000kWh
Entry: 10742kWh
